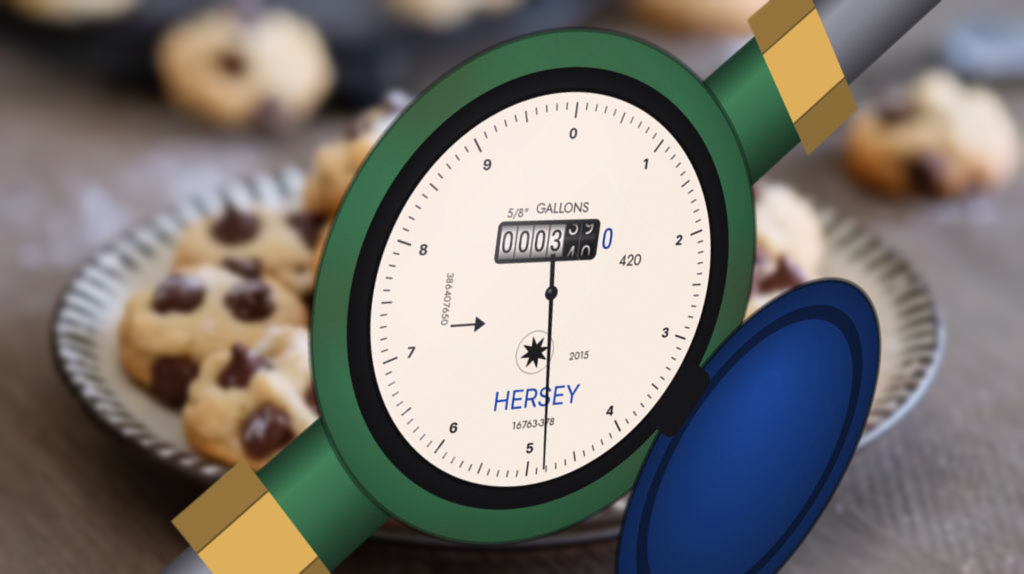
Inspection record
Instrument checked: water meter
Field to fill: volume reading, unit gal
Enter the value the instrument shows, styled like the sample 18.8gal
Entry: 3394.8gal
